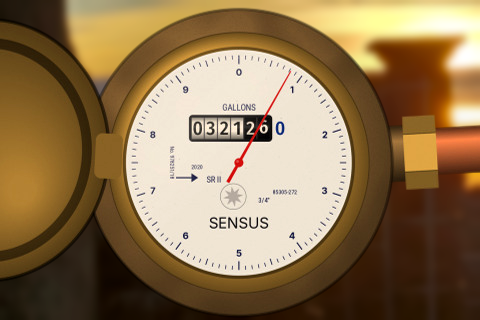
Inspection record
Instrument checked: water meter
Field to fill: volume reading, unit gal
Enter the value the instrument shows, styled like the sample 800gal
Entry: 321260.8gal
